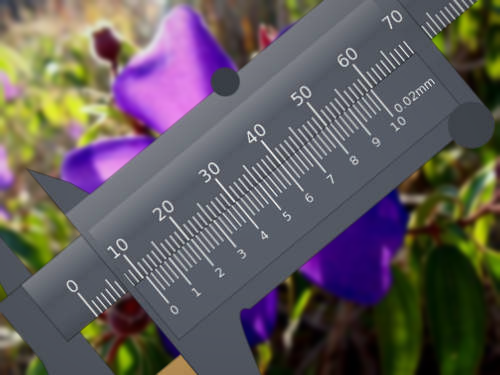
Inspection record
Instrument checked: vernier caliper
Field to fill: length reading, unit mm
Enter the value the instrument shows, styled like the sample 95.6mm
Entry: 10.6mm
